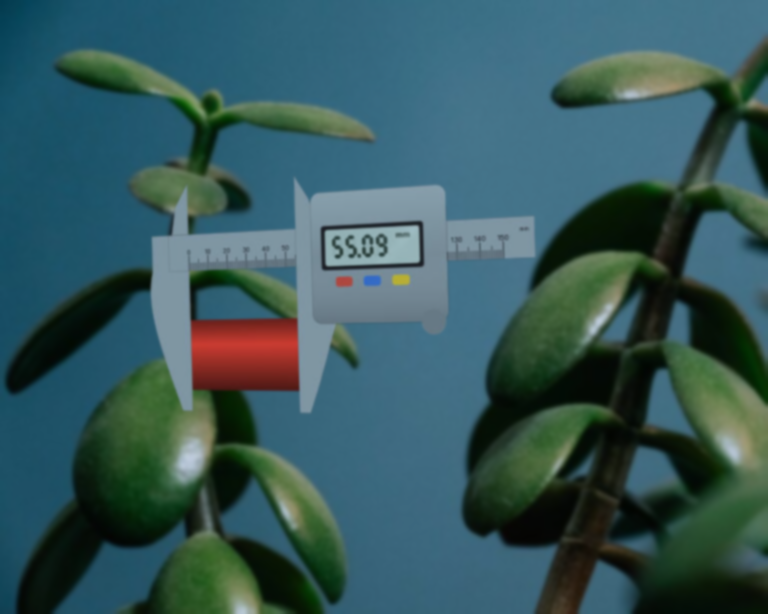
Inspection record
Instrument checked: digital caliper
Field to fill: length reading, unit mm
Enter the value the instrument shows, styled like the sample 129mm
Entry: 55.09mm
